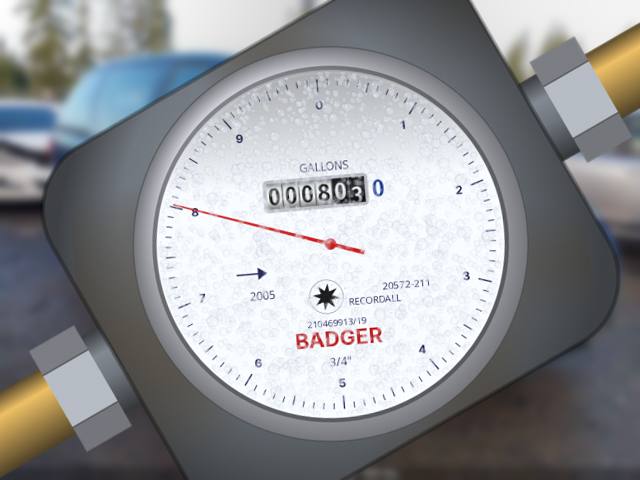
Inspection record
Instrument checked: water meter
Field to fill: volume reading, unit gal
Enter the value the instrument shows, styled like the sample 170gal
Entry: 8028.0gal
